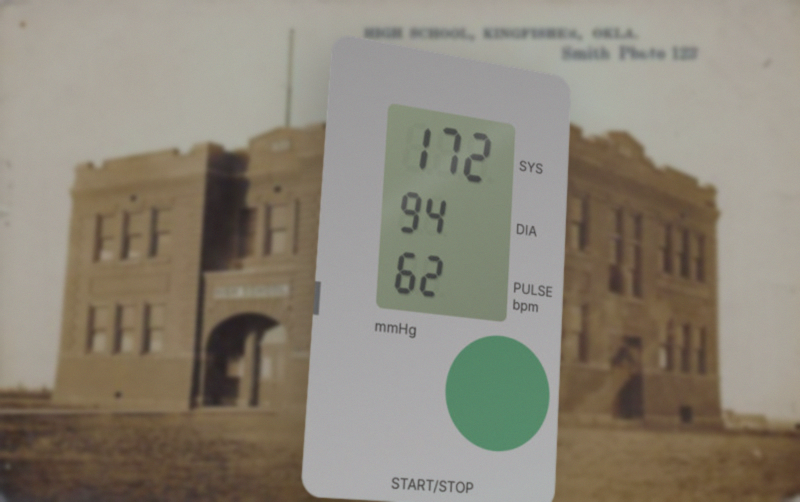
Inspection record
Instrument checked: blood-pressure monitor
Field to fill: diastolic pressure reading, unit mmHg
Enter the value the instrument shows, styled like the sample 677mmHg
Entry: 94mmHg
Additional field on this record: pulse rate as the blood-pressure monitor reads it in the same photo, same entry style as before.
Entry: 62bpm
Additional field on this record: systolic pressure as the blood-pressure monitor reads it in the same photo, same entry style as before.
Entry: 172mmHg
